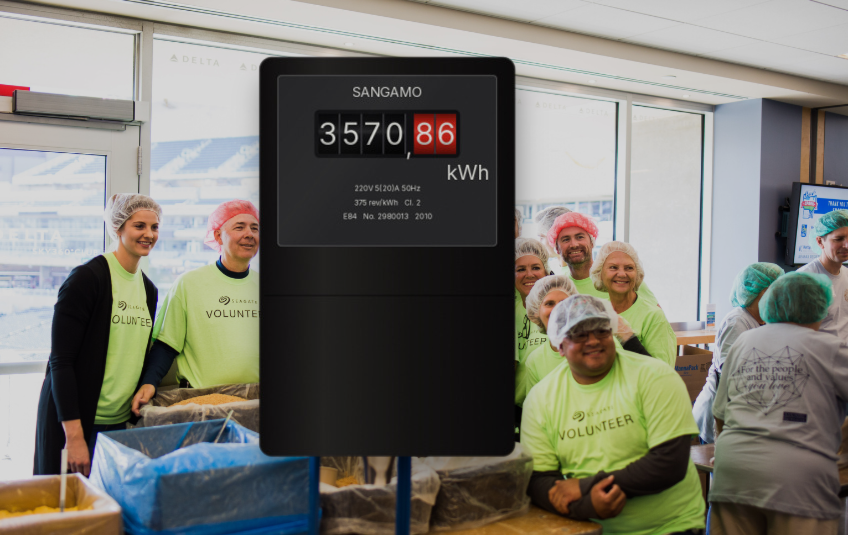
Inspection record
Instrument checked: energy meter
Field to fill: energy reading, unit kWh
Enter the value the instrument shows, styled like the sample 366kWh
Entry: 3570.86kWh
